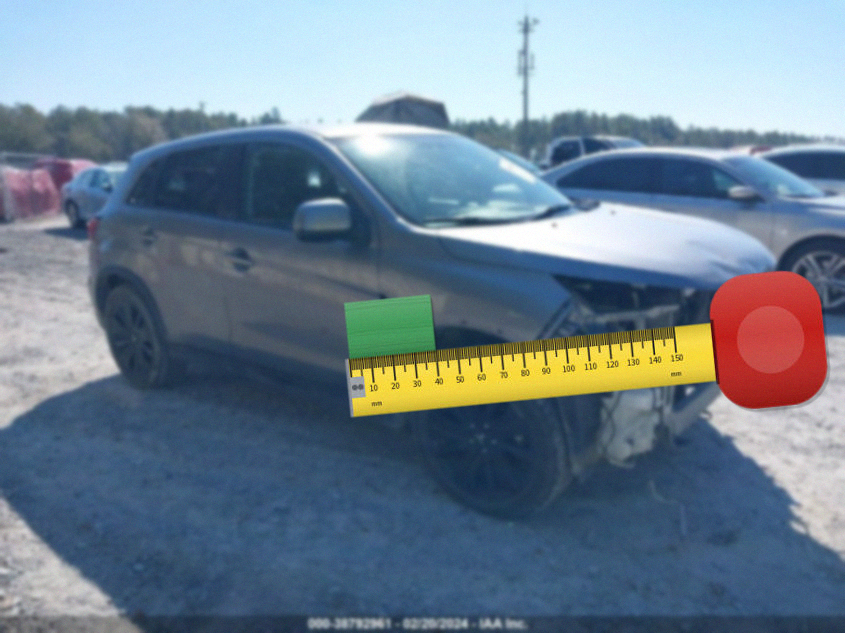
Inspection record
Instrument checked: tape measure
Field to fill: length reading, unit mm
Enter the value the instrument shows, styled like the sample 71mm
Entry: 40mm
